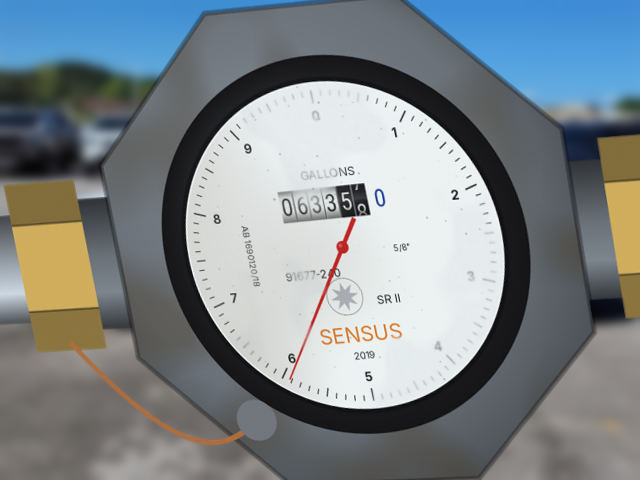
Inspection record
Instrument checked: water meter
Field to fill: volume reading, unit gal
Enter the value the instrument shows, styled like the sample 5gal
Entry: 633575.9gal
